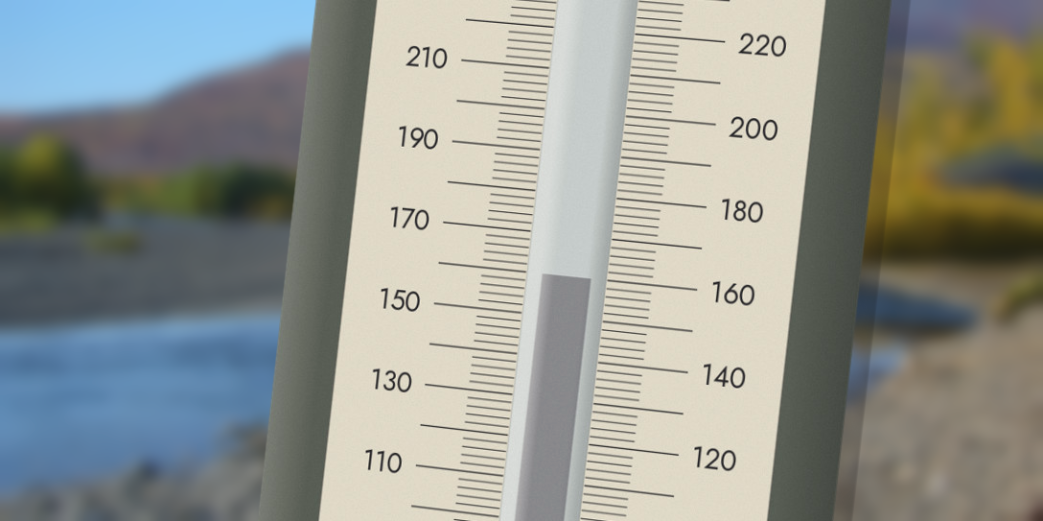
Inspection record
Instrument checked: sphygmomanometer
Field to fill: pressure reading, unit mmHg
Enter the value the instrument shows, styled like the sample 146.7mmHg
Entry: 160mmHg
